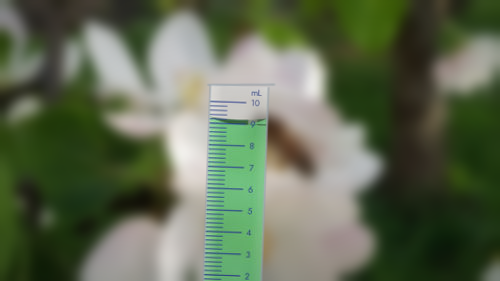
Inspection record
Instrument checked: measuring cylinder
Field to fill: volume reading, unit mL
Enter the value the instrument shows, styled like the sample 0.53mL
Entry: 9mL
